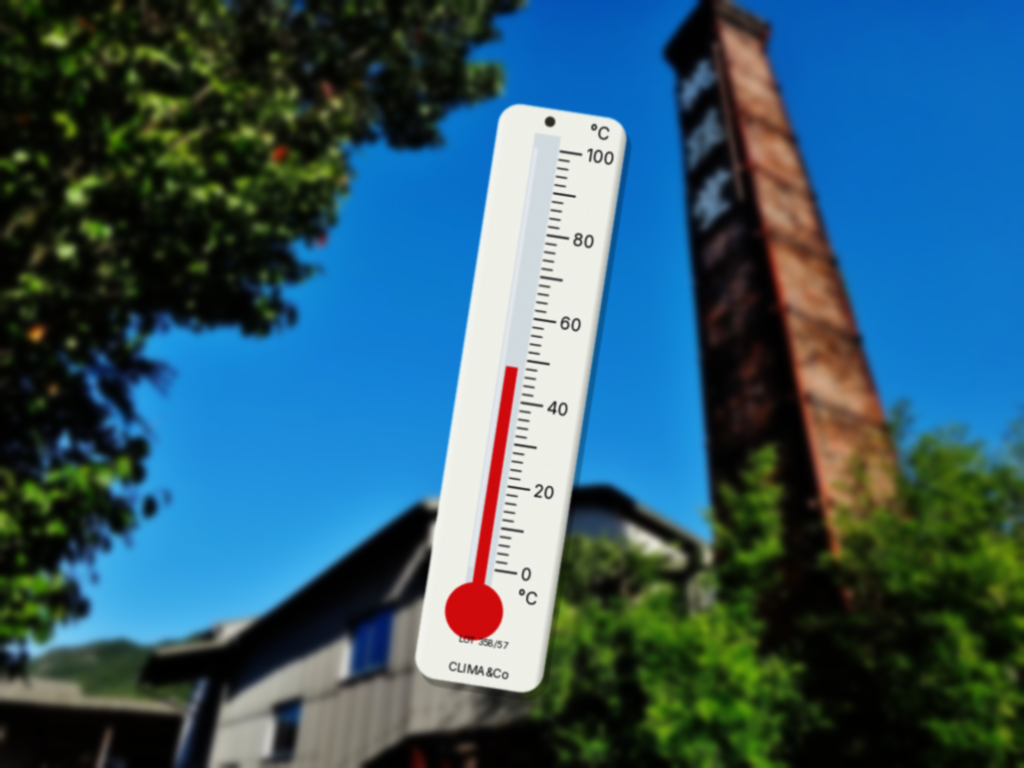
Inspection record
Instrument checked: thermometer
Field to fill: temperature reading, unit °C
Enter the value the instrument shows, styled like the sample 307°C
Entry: 48°C
